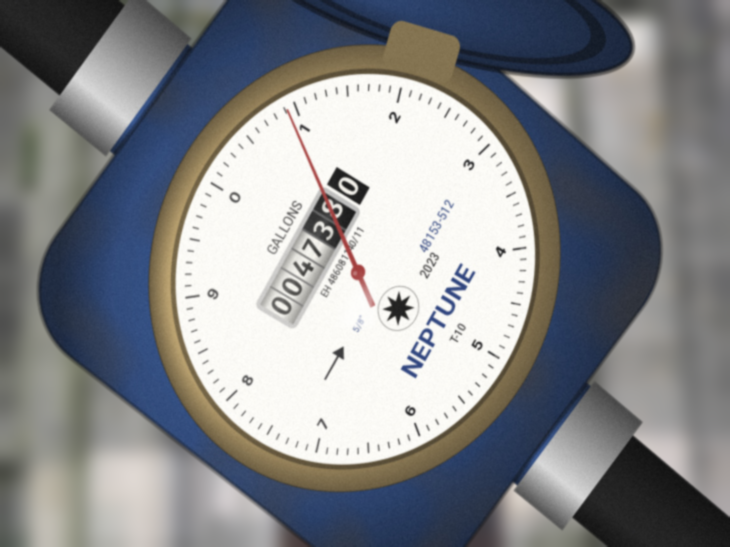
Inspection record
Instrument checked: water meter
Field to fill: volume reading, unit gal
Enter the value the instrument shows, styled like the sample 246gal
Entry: 47380.9gal
